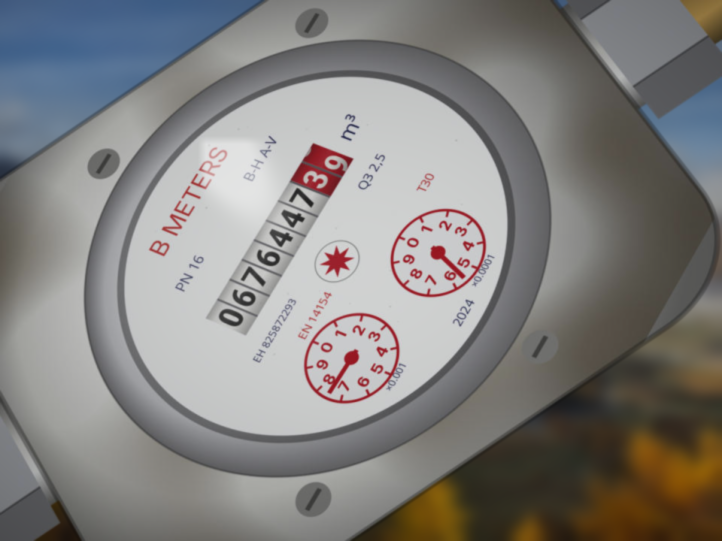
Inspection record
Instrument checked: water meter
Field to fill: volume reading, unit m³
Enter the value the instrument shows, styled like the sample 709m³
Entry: 676447.3875m³
